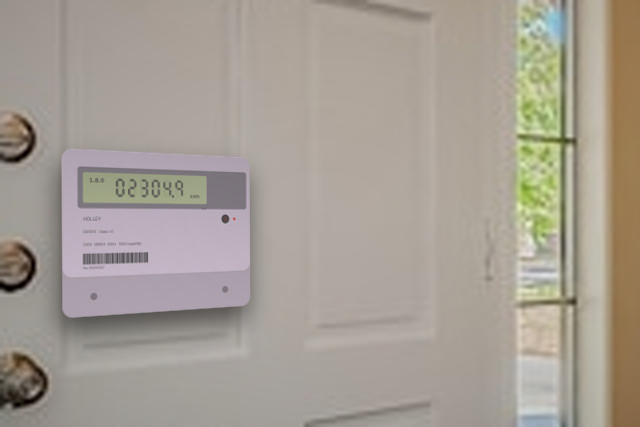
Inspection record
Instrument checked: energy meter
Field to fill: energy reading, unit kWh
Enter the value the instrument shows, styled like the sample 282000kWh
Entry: 2304.9kWh
